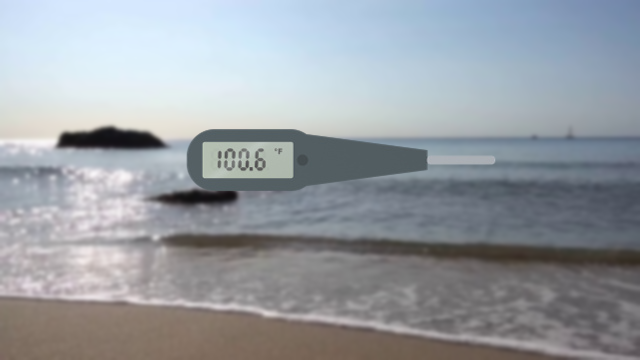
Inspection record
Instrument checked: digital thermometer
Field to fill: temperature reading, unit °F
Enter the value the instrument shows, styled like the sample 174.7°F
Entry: 100.6°F
